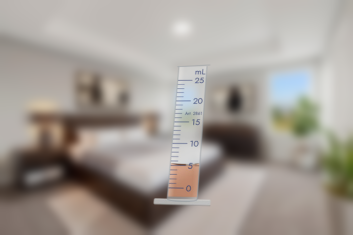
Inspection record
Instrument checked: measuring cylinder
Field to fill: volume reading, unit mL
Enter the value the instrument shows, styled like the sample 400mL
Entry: 5mL
